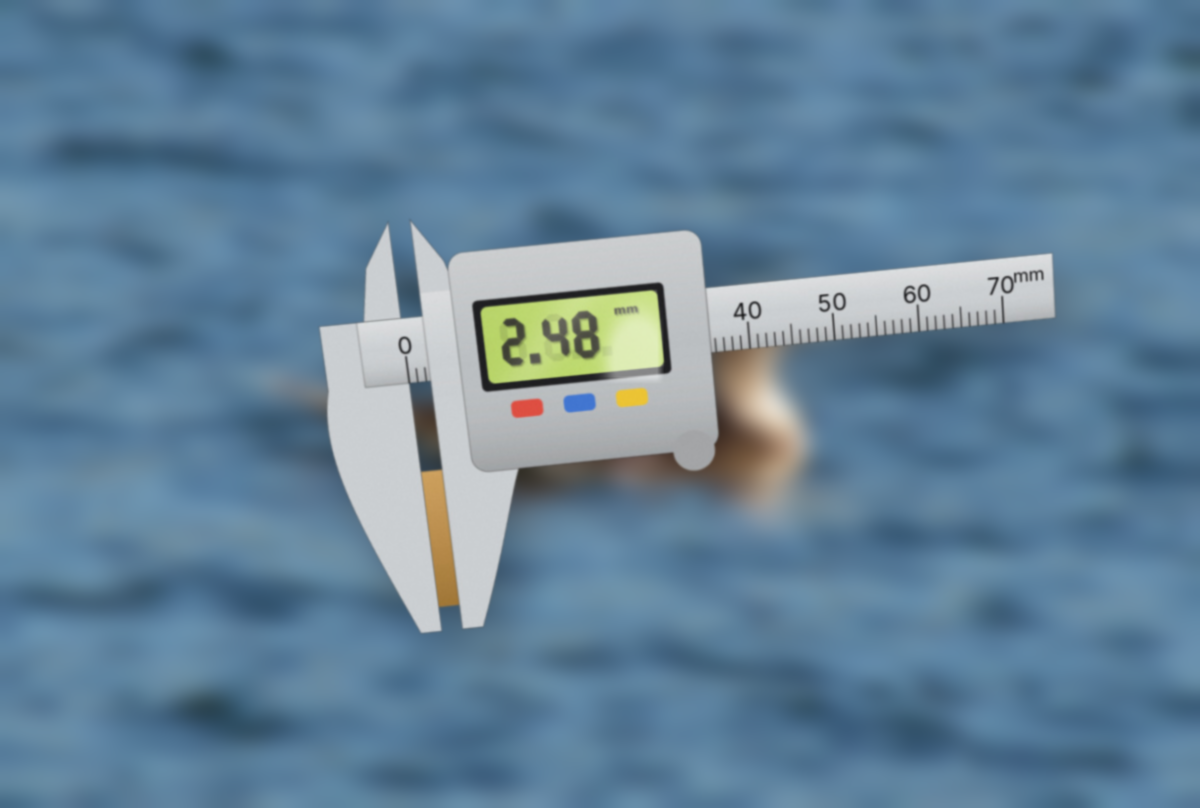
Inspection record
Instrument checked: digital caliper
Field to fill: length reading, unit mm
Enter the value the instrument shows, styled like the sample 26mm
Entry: 2.48mm
